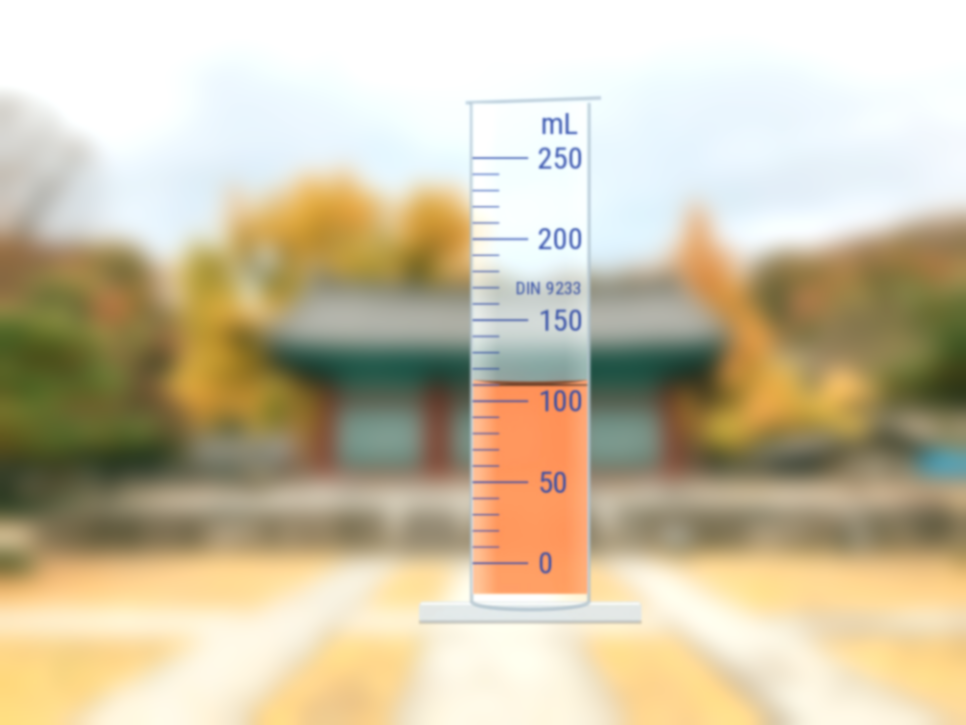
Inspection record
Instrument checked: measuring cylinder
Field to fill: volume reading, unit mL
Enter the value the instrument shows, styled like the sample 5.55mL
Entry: 110mL
